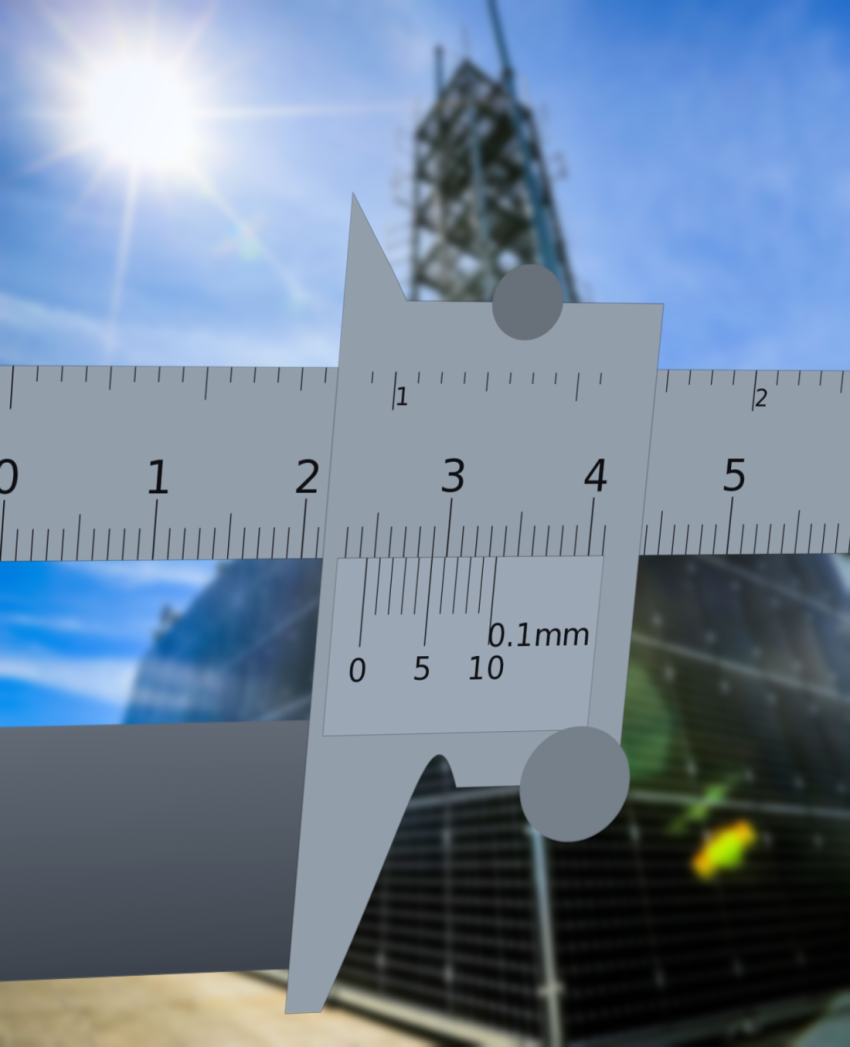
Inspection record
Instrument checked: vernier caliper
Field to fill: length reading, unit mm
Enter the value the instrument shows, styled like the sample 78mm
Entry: 24.5mm
